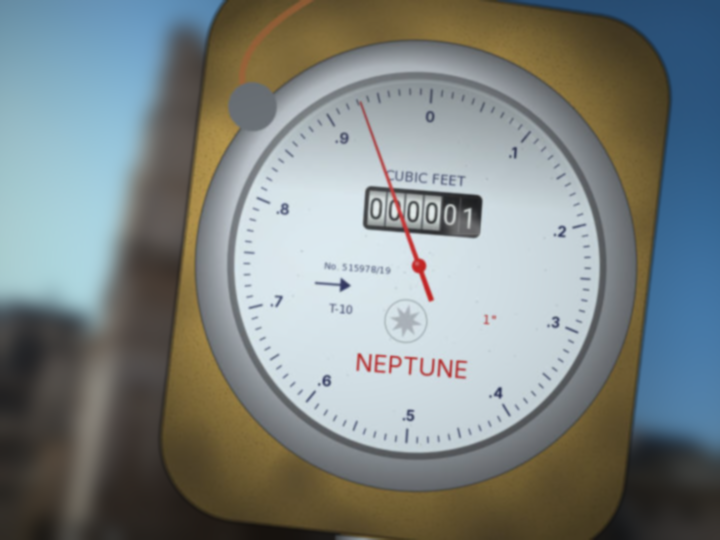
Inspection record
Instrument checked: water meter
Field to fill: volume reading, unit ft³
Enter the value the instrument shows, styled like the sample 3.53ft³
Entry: 0.93ft³
